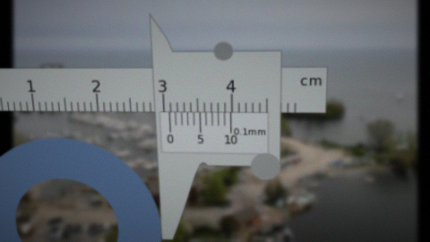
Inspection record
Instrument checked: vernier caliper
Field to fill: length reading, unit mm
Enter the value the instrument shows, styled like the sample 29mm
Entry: 30.8mm
